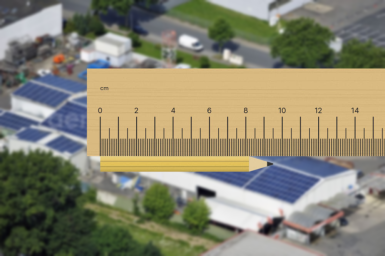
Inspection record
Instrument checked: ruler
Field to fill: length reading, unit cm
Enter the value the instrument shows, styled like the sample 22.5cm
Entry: 9.5cm
